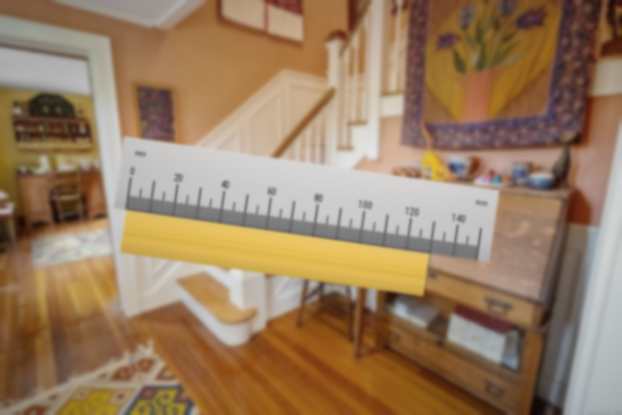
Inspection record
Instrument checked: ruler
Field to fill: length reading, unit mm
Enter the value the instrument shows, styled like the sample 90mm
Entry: 130mm
